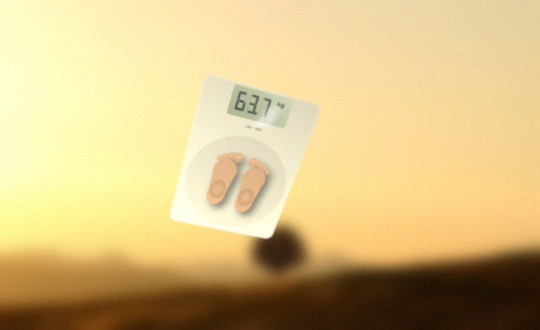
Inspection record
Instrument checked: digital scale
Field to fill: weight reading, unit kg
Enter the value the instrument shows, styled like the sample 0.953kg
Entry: 63.7kg
